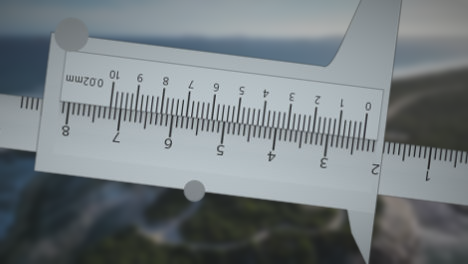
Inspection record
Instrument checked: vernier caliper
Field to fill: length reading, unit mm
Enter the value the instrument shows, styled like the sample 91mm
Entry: 23.0mm
